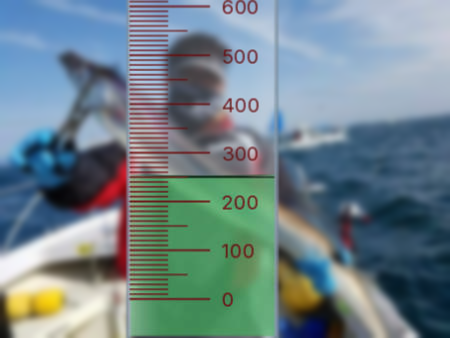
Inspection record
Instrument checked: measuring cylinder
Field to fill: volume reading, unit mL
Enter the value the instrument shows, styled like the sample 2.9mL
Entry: 250mL
